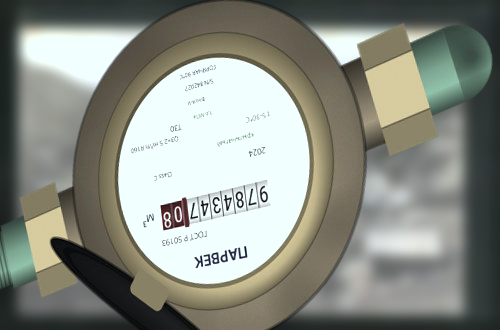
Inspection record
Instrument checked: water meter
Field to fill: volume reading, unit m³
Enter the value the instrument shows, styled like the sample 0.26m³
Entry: 9784347.08m³
